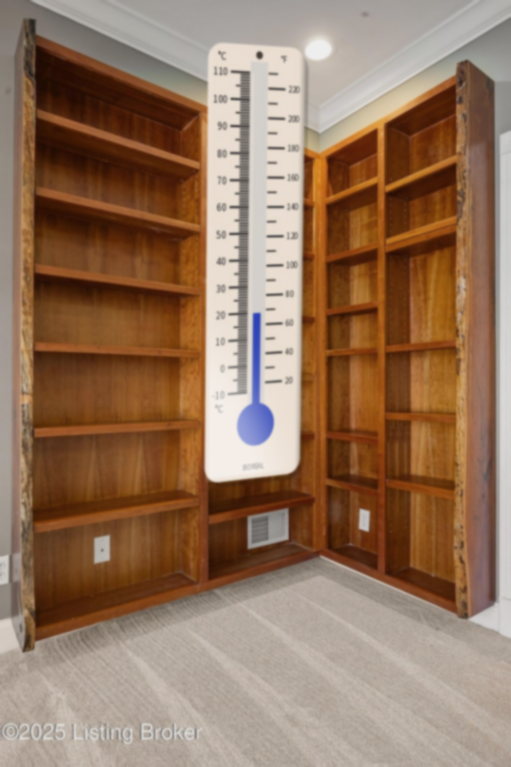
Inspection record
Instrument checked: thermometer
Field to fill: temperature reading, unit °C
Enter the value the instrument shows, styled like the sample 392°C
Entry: 20°C
